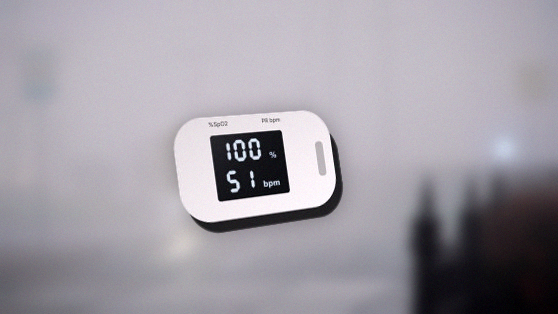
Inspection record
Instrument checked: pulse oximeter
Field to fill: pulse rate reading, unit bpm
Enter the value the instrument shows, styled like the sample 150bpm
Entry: 51bpm
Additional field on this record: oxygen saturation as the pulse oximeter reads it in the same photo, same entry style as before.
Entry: 100%
